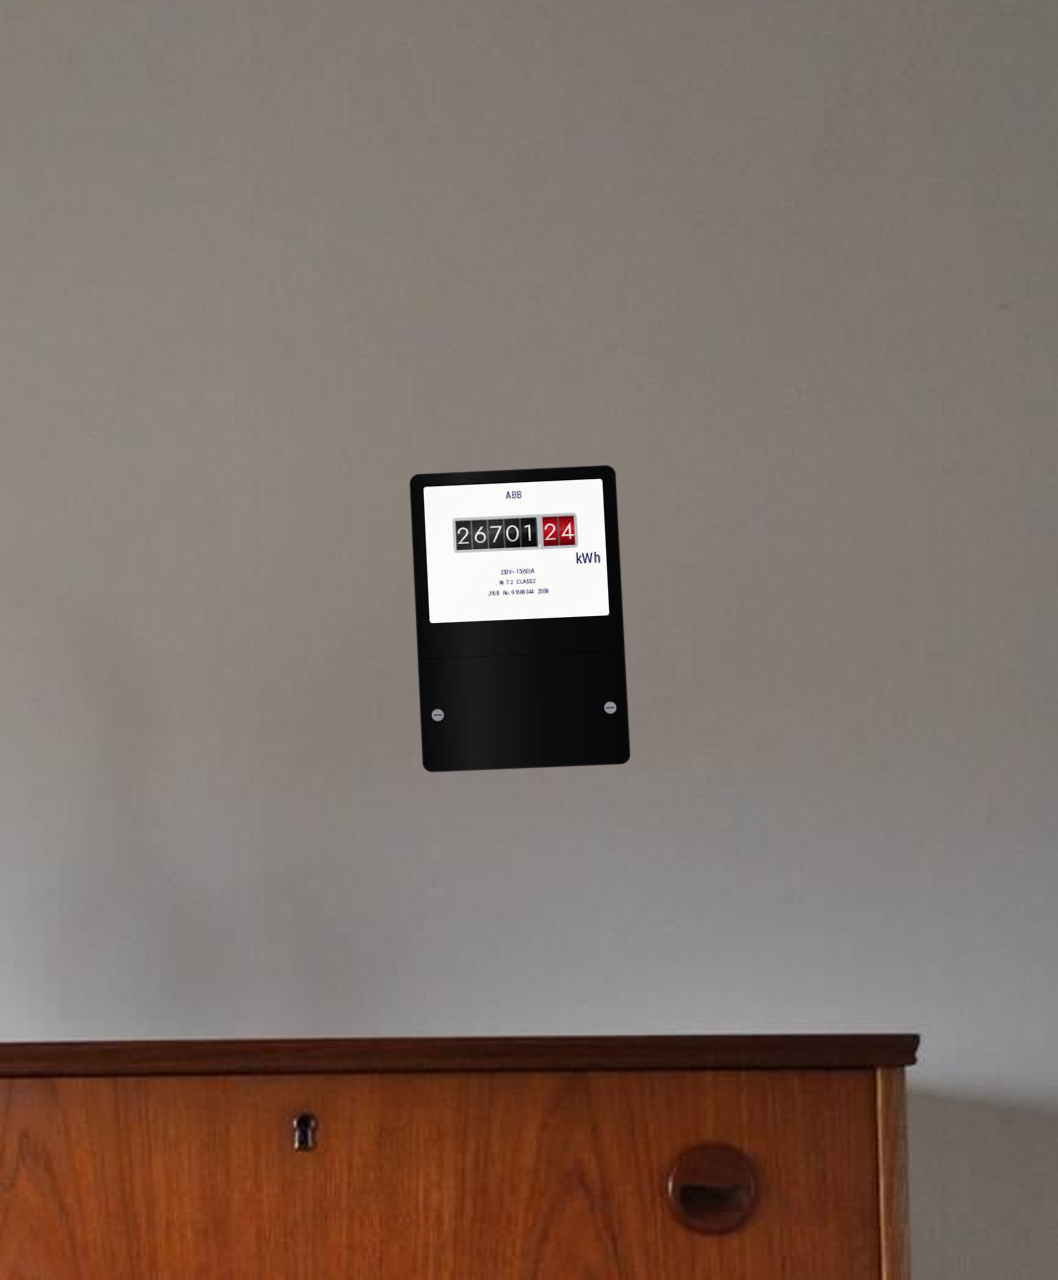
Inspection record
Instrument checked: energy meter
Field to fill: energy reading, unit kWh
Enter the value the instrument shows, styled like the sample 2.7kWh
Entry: 26701.24kWh
